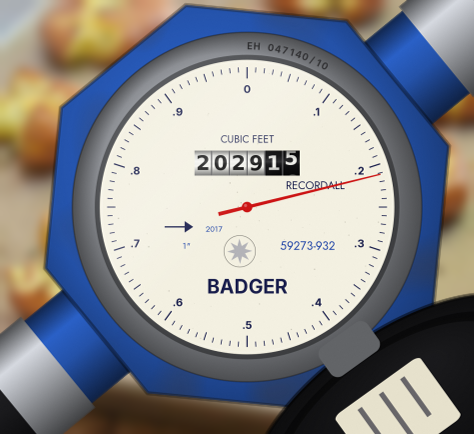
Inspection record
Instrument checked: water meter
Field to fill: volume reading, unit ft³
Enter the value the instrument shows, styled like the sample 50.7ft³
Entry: 202915.21ft³
